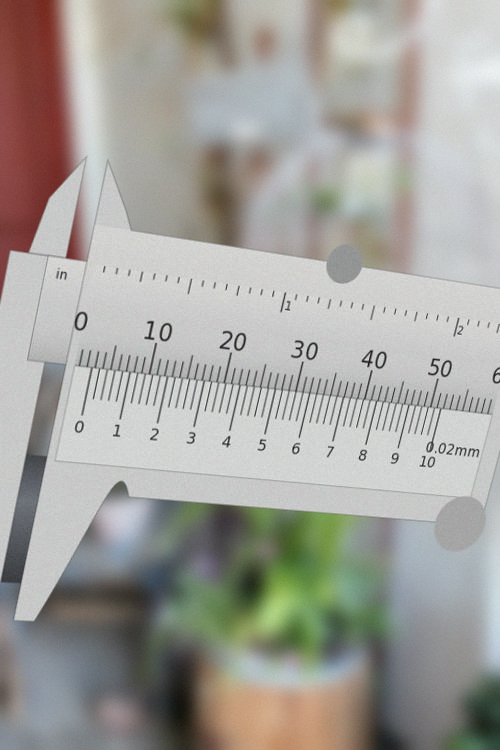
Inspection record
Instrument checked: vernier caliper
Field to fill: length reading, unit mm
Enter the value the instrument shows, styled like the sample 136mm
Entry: 2.6mm
